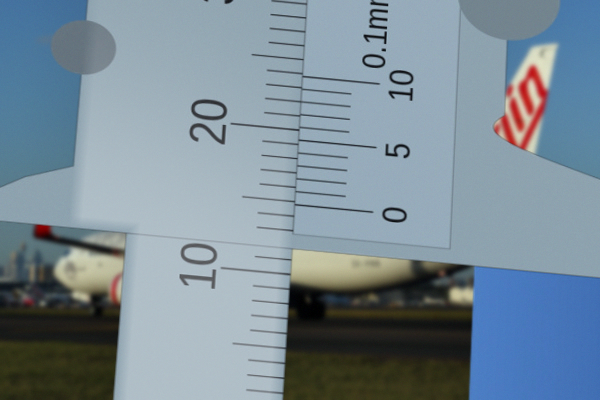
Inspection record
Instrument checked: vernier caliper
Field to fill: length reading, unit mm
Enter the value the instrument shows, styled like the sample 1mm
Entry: 14.8mm
